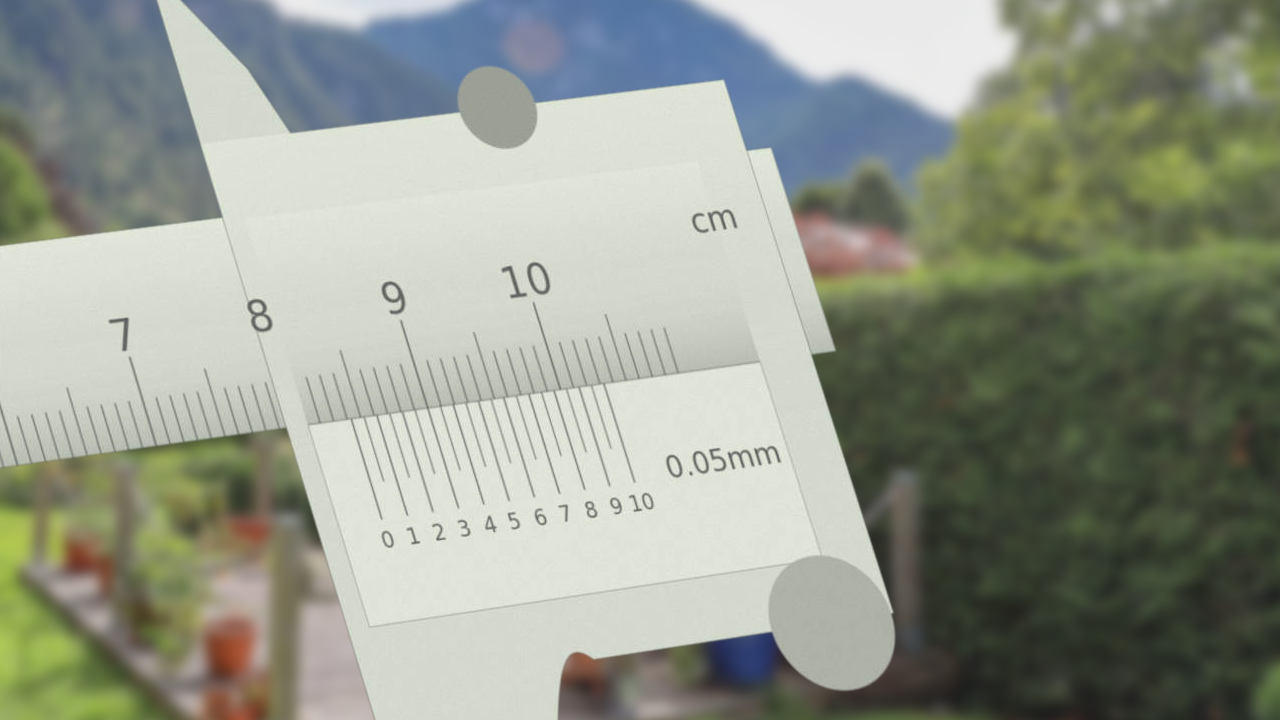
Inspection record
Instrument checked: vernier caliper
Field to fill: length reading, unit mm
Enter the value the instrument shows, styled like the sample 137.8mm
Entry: 84.3mm
